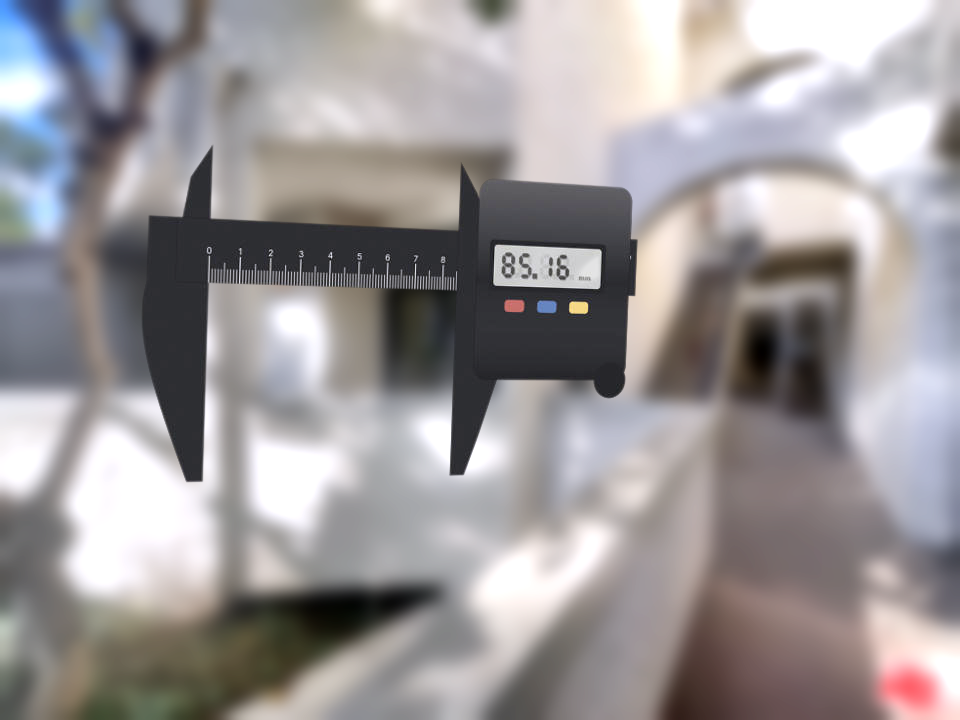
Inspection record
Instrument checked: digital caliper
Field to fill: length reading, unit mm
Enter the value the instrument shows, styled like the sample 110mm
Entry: 85.16mm
